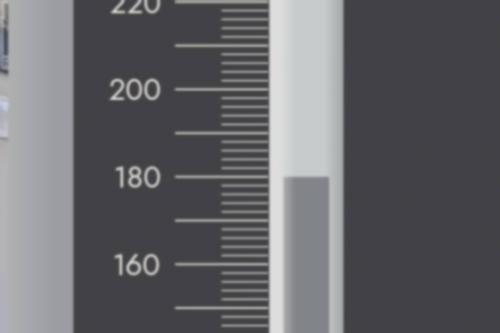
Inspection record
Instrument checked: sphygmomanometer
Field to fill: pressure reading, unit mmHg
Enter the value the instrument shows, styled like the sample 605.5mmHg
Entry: 180mmHg
